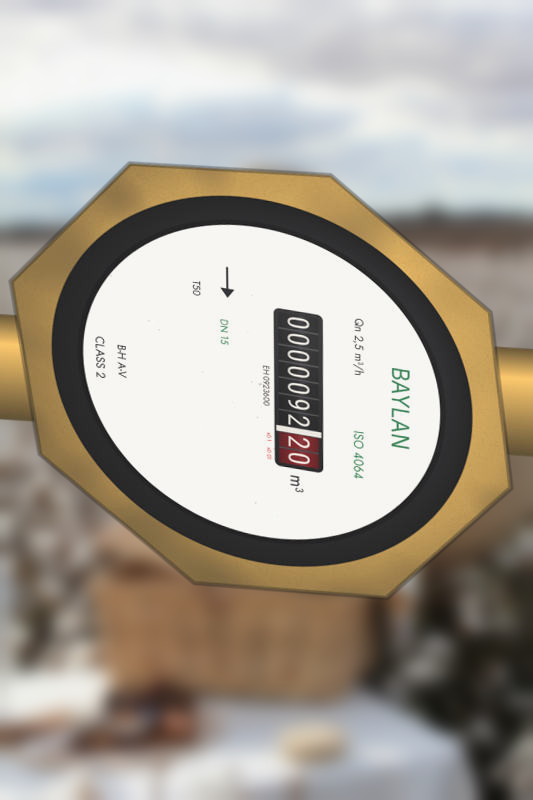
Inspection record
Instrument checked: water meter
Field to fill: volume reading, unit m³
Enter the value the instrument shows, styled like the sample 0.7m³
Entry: 92.20m³
